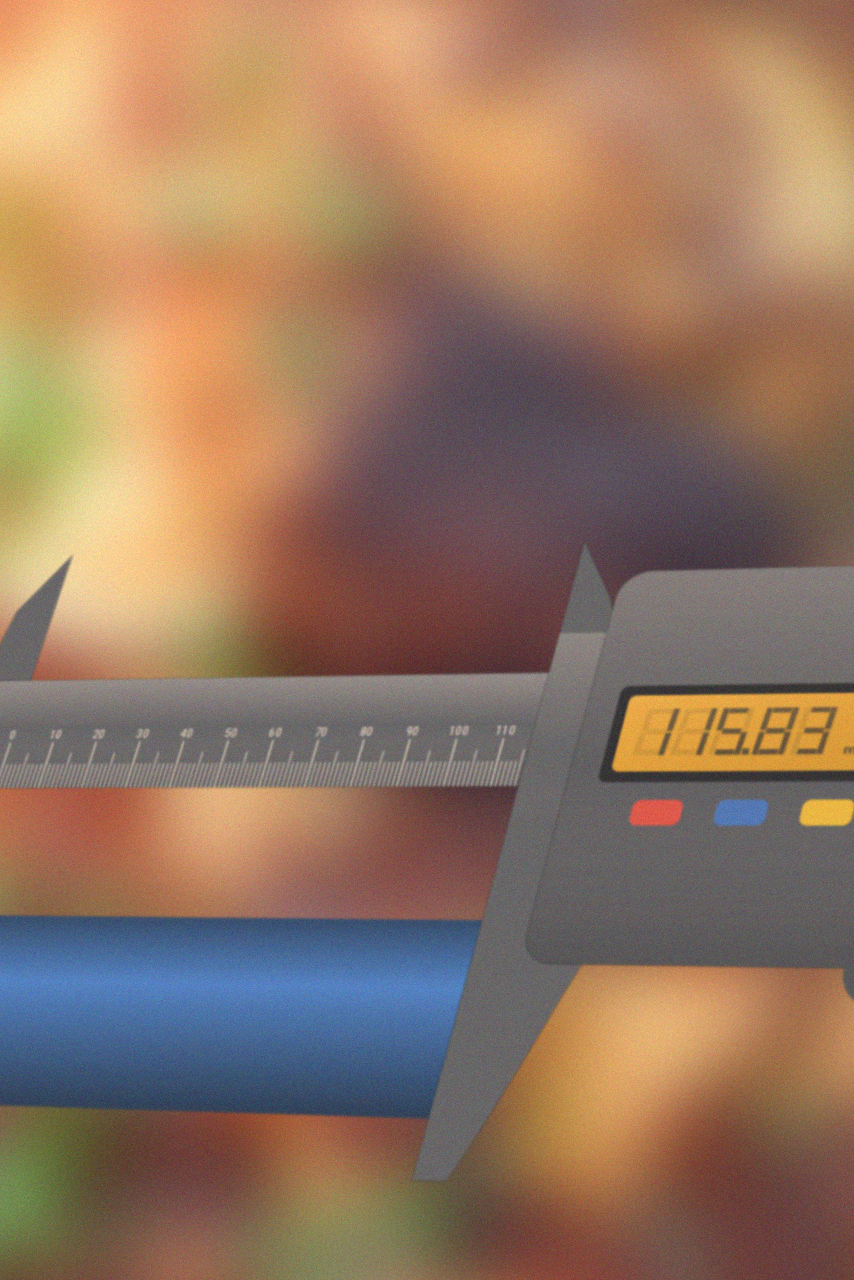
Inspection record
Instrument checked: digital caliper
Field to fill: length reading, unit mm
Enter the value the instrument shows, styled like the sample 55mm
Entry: 115.83mm
